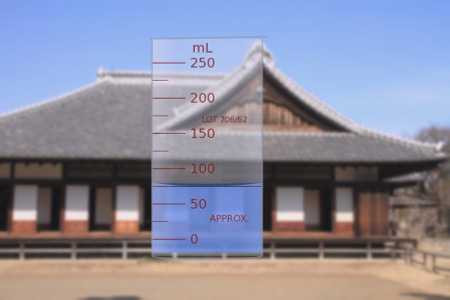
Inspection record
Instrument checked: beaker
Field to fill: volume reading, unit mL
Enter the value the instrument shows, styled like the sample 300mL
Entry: 75mL
